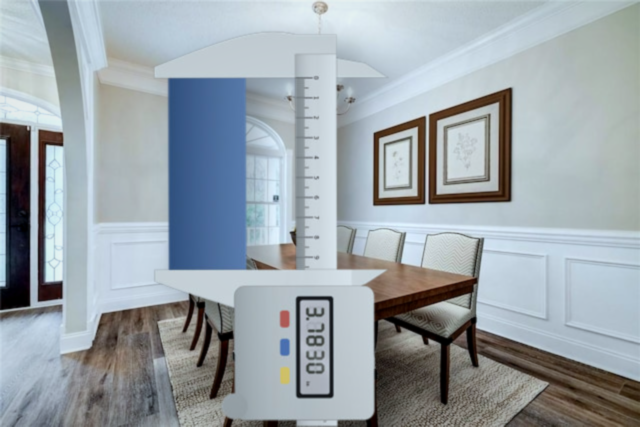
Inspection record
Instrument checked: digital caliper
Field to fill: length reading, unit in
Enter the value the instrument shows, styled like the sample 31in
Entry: 3.7830in
